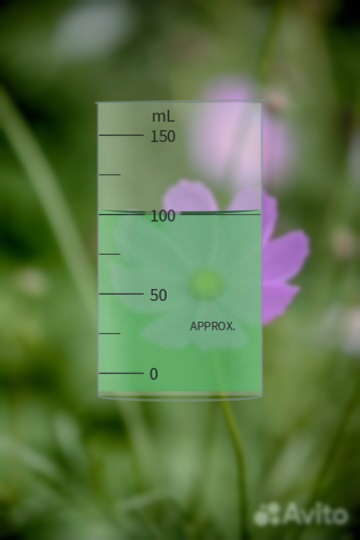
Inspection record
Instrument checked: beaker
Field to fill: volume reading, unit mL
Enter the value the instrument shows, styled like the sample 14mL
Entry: 100mL
